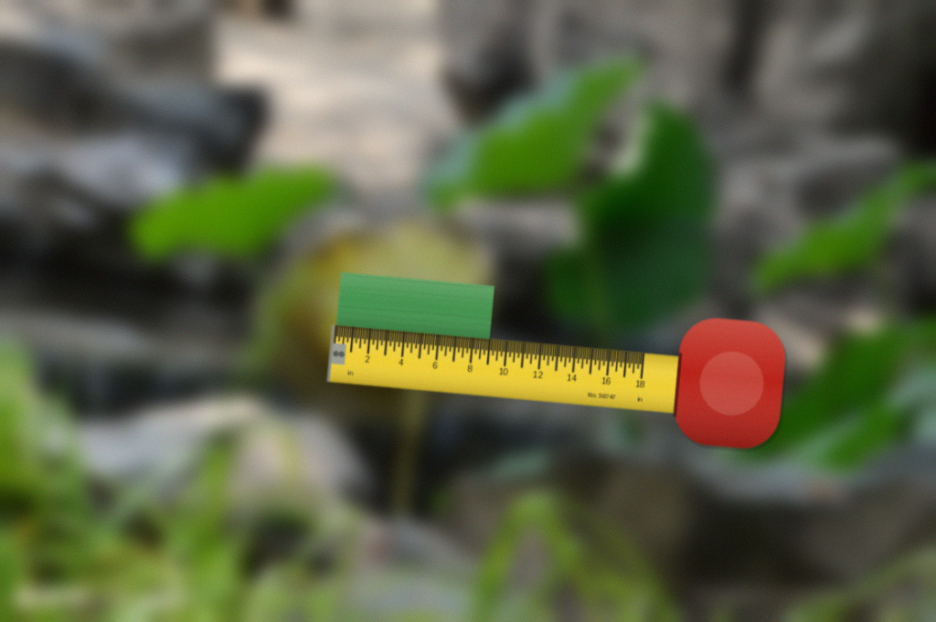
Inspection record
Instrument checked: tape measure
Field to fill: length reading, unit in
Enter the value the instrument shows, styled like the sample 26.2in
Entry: 9in
